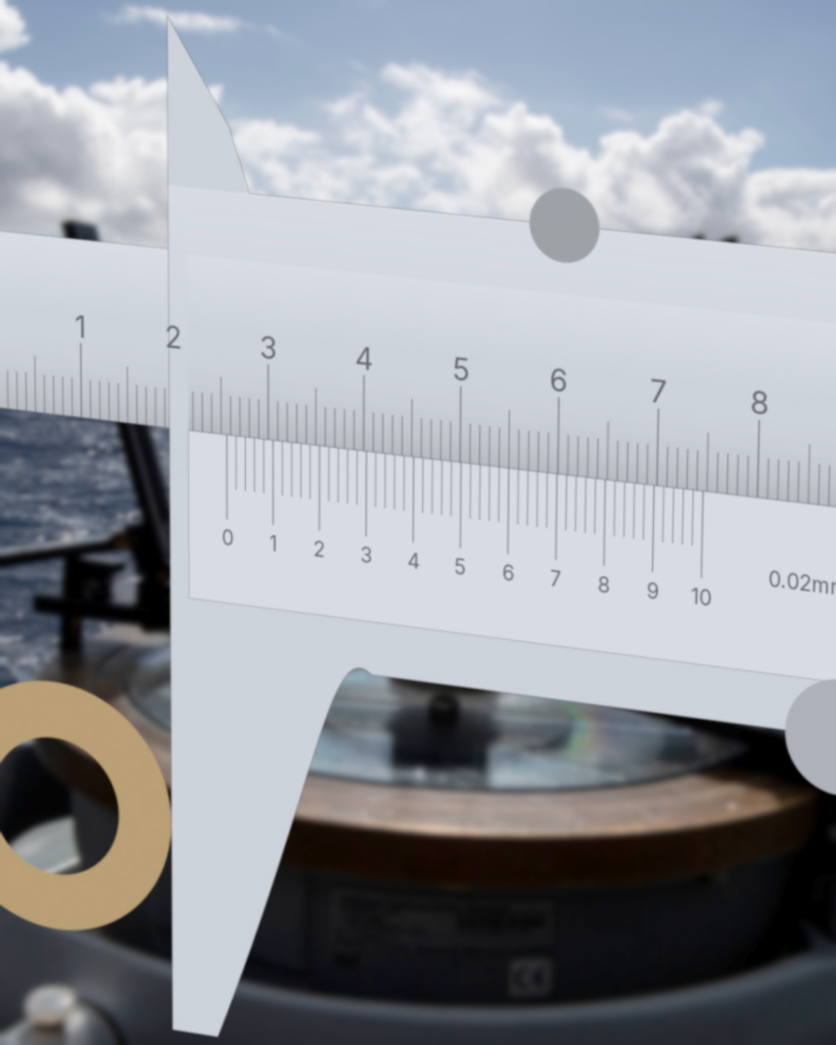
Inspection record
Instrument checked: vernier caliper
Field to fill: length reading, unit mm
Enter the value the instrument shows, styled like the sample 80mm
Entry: 25.6mm
